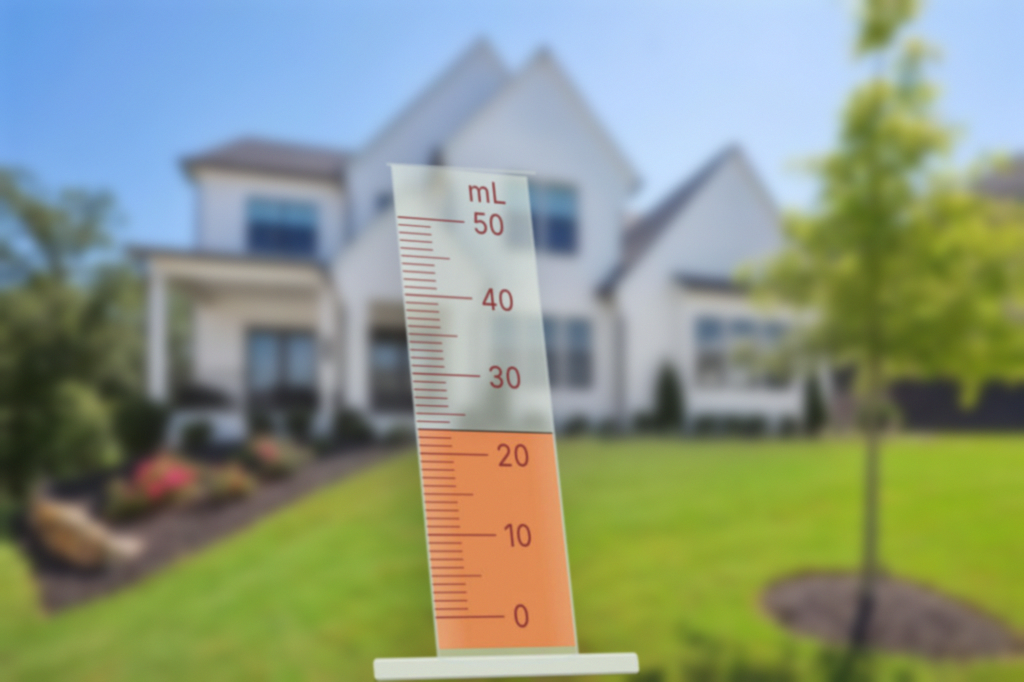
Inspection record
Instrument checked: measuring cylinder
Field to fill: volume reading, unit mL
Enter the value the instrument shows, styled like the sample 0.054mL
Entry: 23mL
